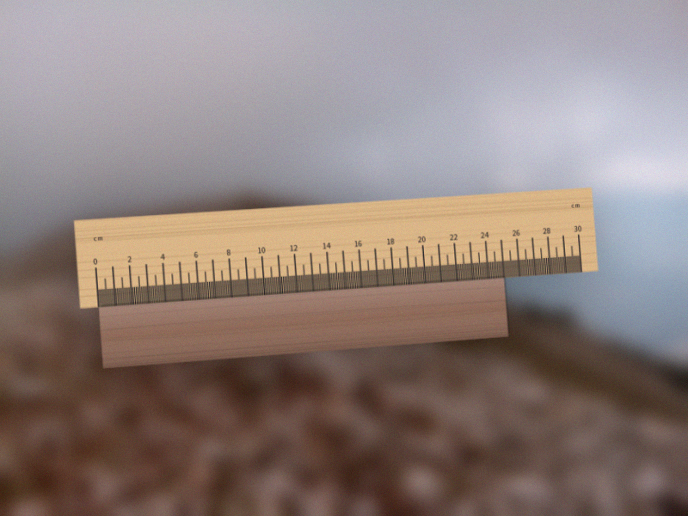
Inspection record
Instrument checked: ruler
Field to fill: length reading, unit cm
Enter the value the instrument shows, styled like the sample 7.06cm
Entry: 25cm
